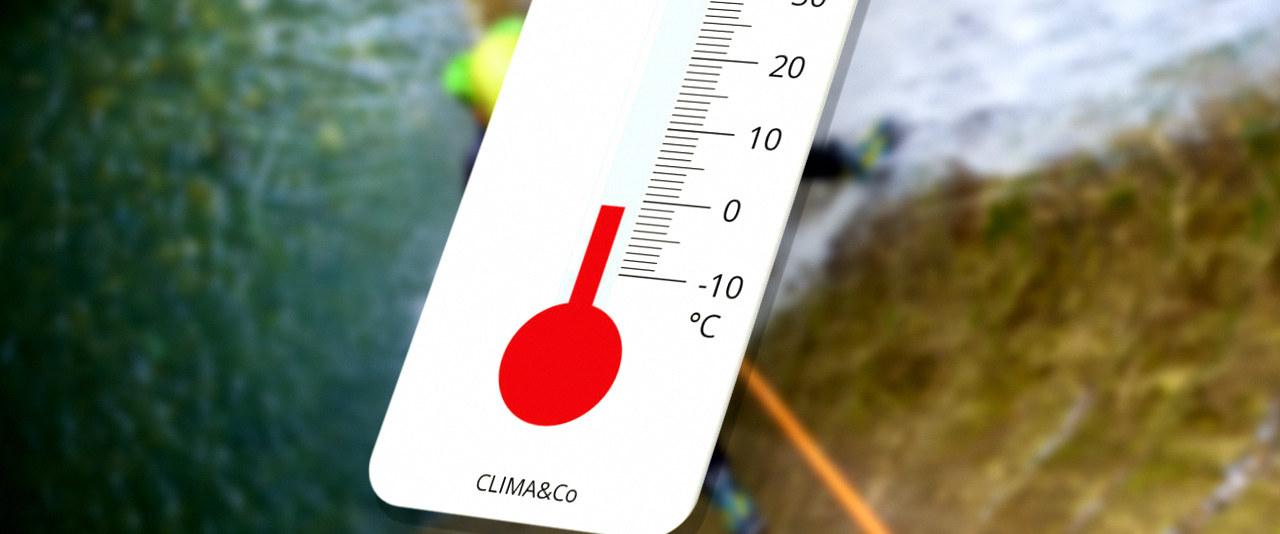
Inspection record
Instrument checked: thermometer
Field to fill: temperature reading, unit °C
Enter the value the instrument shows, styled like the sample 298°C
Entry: -1°C
